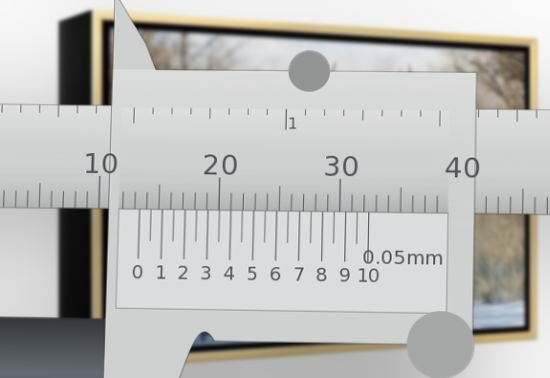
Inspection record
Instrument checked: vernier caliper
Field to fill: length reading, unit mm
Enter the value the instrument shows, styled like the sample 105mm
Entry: 13.4mm
